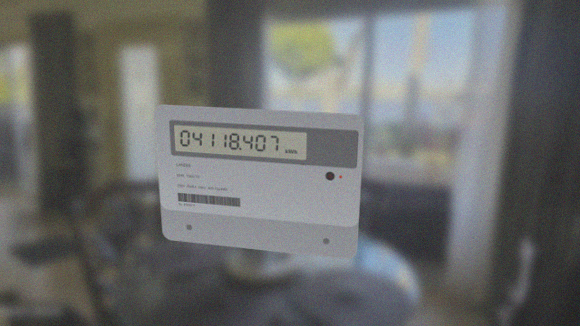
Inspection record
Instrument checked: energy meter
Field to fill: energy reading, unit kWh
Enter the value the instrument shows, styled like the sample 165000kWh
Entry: 4118.407kWh
